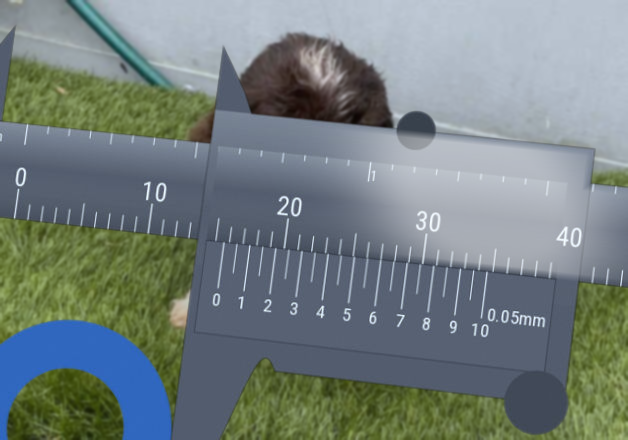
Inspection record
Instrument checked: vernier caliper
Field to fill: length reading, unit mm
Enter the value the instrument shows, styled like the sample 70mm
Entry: 15.6mm
